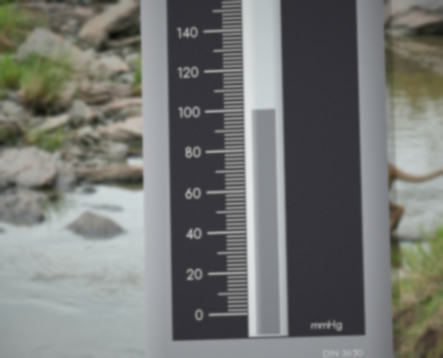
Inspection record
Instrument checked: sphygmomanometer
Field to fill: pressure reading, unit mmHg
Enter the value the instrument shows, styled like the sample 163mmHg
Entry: 100mmHg
